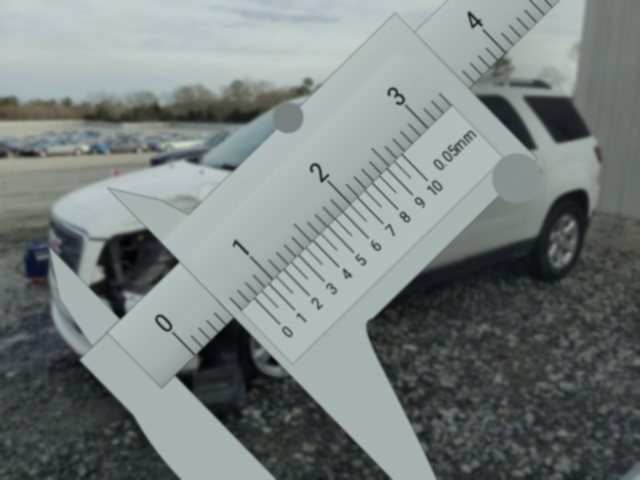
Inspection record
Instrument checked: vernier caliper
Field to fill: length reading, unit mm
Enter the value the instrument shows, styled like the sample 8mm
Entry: 7.6mm
